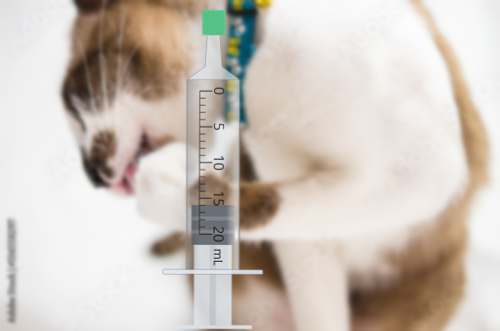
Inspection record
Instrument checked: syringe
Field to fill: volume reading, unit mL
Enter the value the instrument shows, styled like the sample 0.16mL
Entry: 16mL
